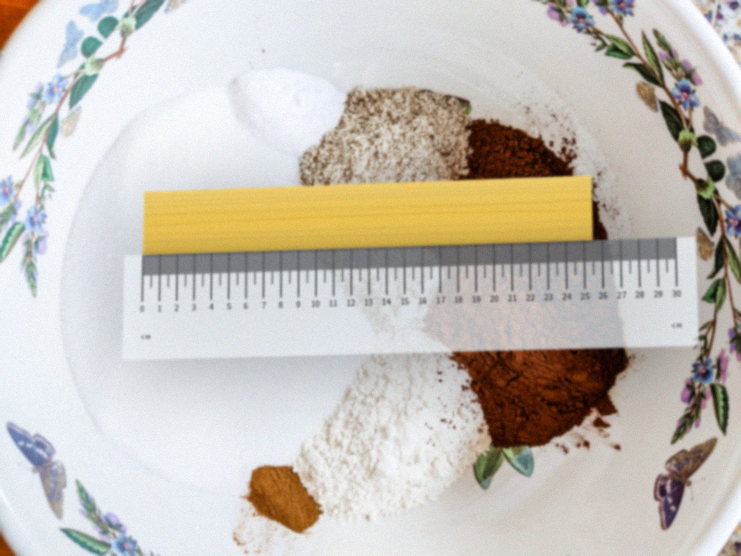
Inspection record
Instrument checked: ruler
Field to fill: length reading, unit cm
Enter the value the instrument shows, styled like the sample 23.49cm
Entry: 25.5cm
